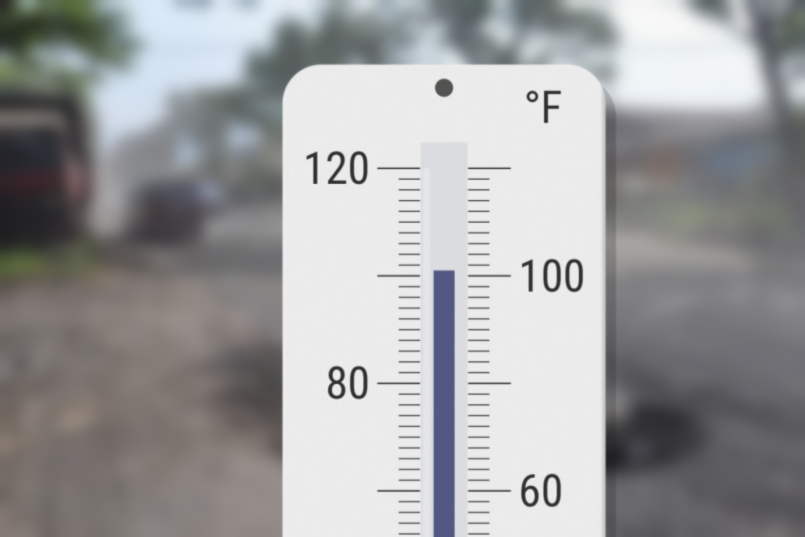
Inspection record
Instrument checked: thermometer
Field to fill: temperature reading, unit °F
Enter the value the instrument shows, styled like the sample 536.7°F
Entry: 101°F
